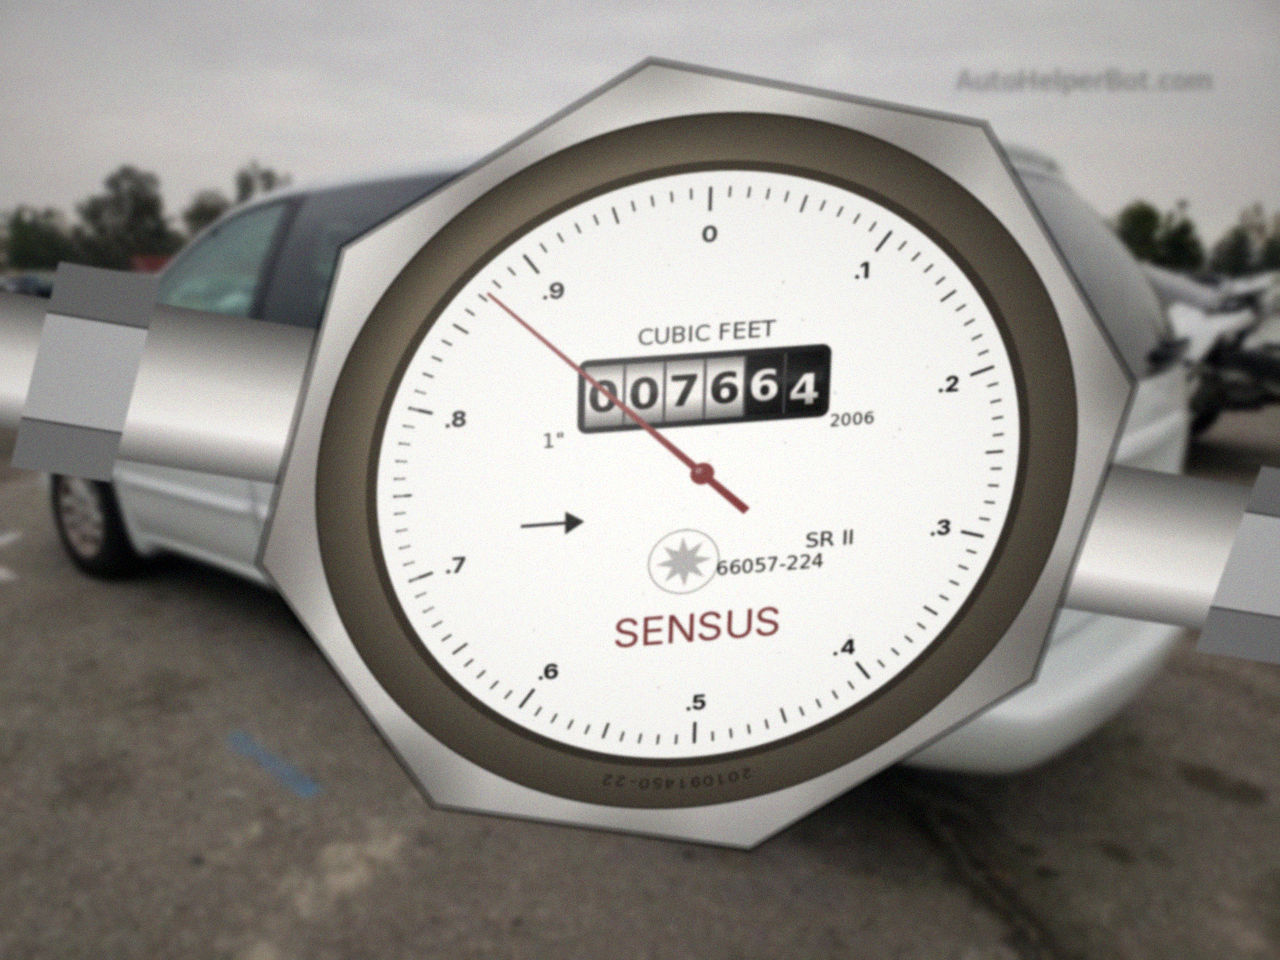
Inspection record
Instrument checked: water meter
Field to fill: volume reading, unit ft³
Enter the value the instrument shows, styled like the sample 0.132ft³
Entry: 7663.87ft³
